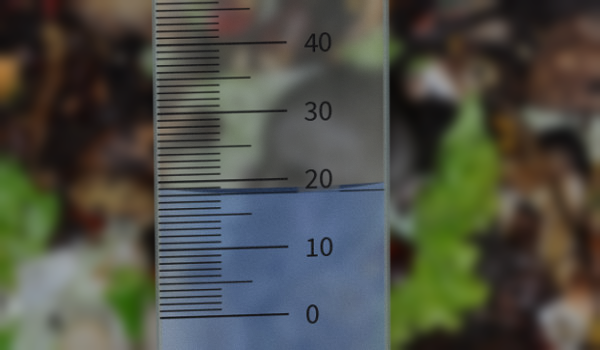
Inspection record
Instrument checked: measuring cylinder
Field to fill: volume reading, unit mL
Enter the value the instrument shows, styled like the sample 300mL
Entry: 18mL
